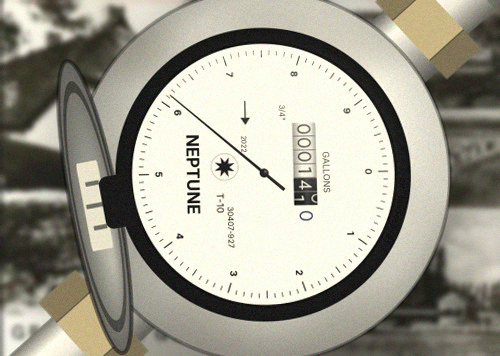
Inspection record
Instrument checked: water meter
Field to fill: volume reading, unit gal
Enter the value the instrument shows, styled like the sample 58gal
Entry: 1406.1gal
